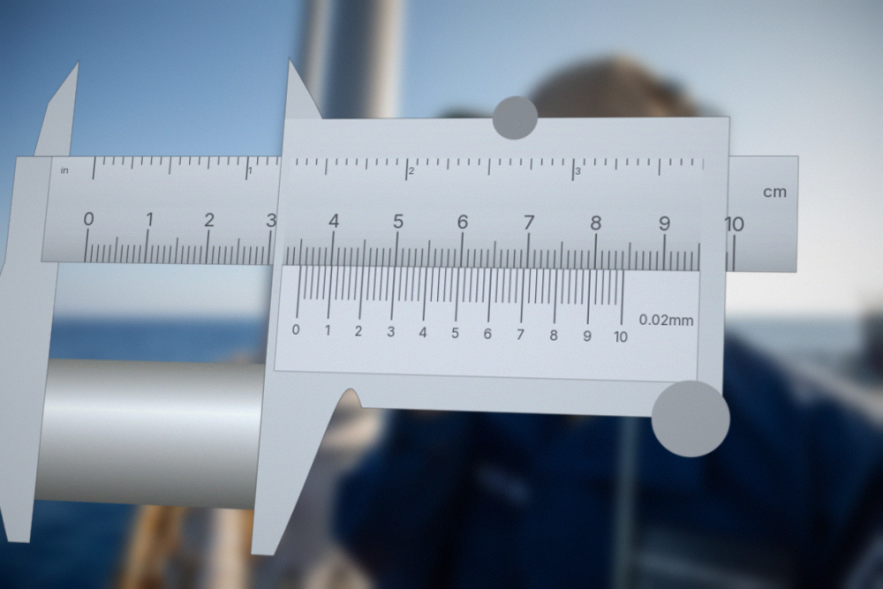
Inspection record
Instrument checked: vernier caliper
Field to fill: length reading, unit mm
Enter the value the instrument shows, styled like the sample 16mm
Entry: 35.2mm
